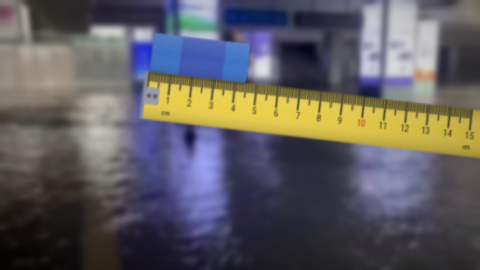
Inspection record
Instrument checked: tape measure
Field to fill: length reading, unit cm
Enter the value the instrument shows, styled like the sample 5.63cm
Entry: 4.5cm
